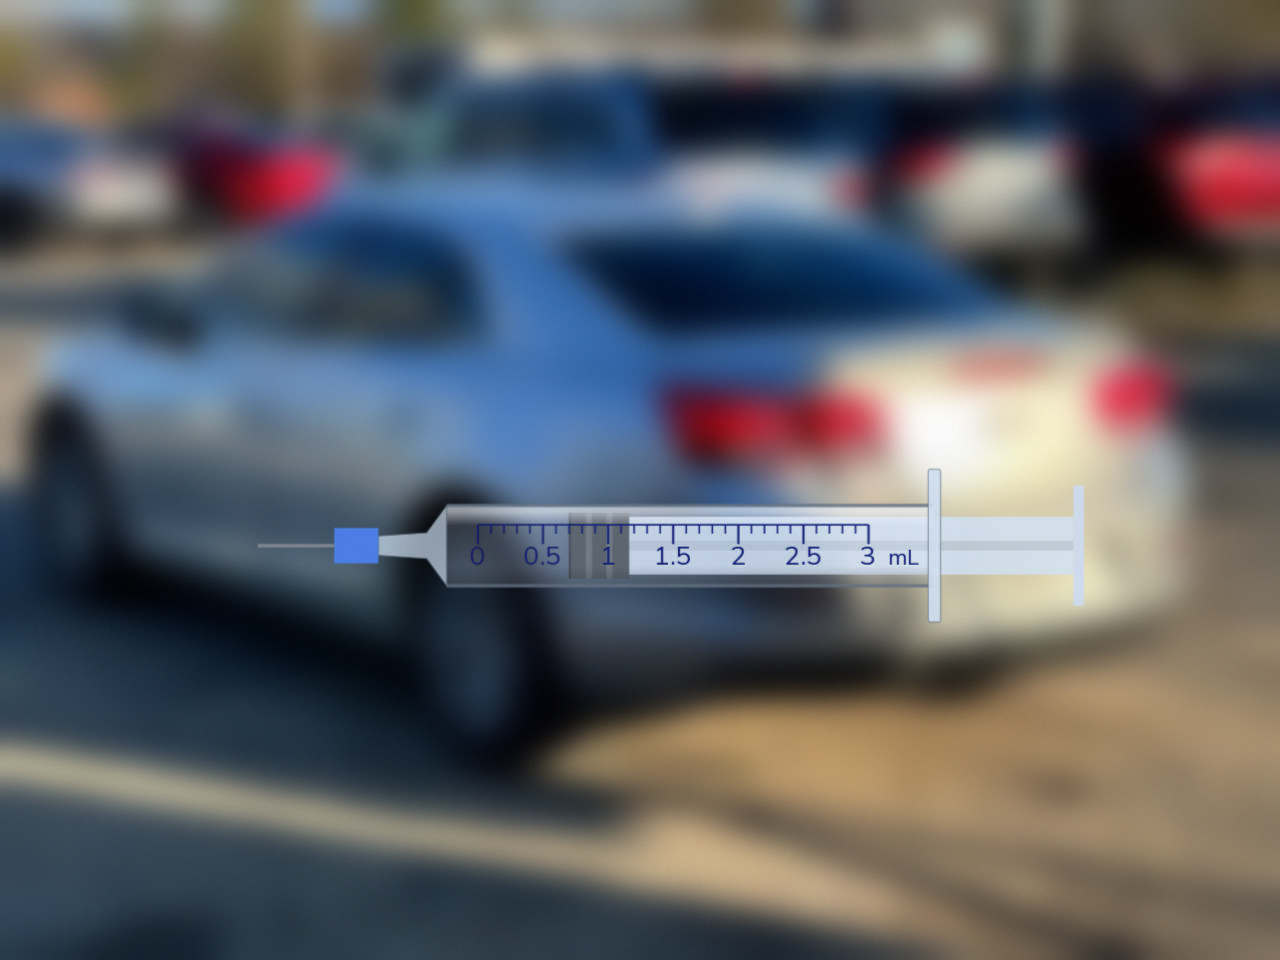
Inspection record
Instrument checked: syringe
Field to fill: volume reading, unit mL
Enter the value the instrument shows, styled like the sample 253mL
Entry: 0.7mL
